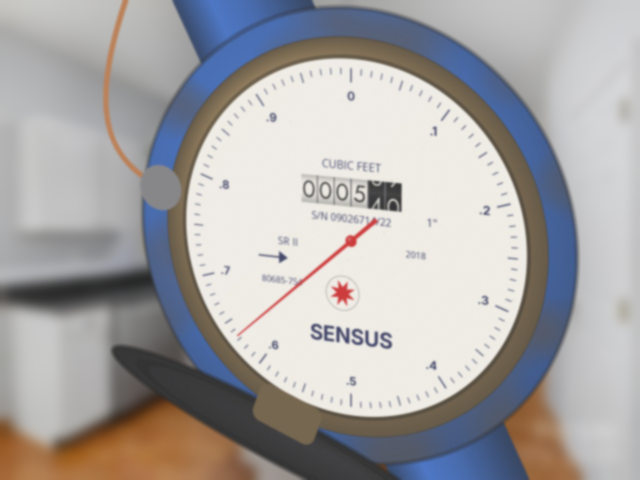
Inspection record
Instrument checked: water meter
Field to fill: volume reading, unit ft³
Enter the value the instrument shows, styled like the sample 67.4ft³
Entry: 539.63ft³
